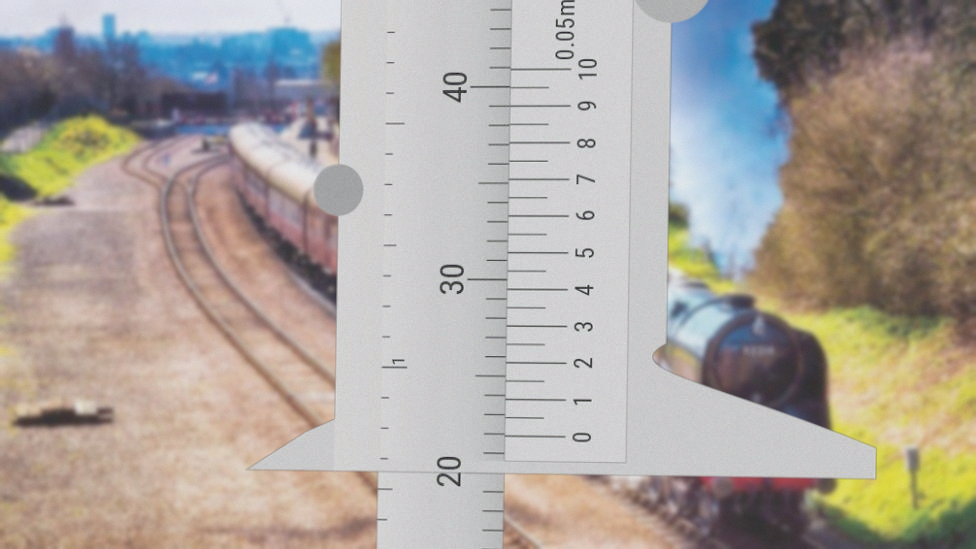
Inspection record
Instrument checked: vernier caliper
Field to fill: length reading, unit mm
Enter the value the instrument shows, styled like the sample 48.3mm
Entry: 21.9mm
